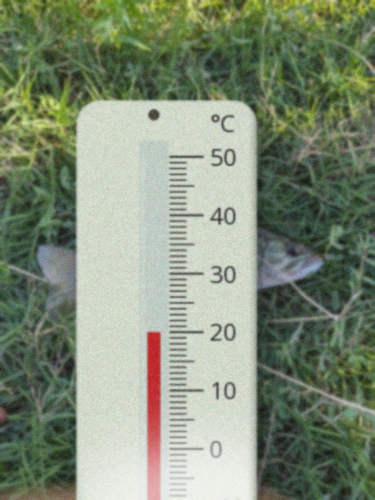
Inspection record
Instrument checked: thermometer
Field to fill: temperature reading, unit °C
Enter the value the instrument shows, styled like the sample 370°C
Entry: 20°C
